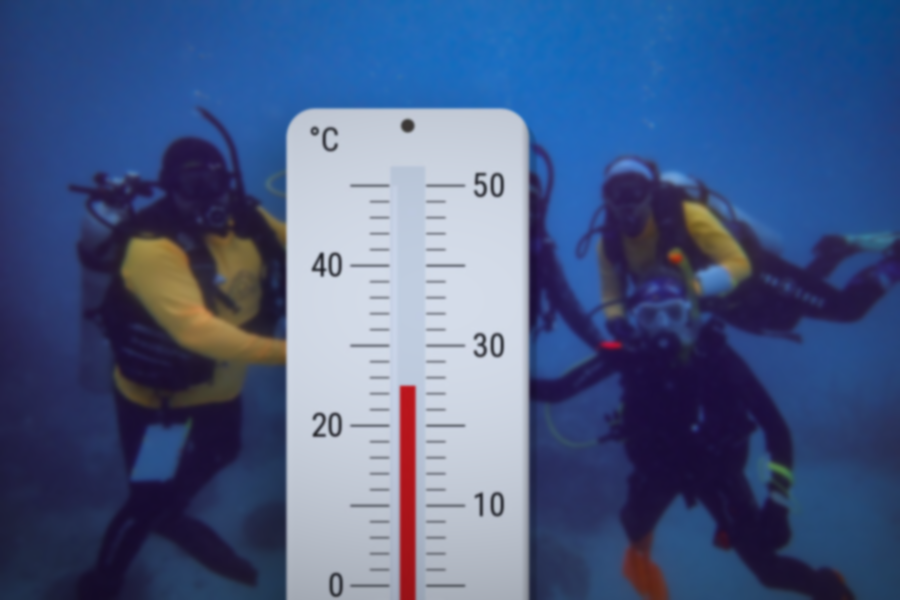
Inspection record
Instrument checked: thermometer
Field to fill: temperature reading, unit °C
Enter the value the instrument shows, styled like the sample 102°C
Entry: 25°C
